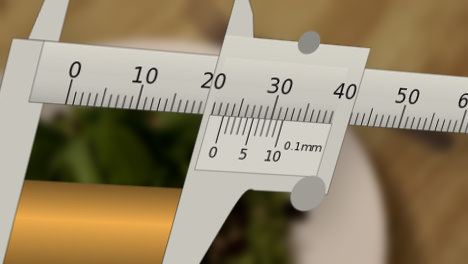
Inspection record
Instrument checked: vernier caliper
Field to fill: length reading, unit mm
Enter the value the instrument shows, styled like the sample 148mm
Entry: 22.8mm
